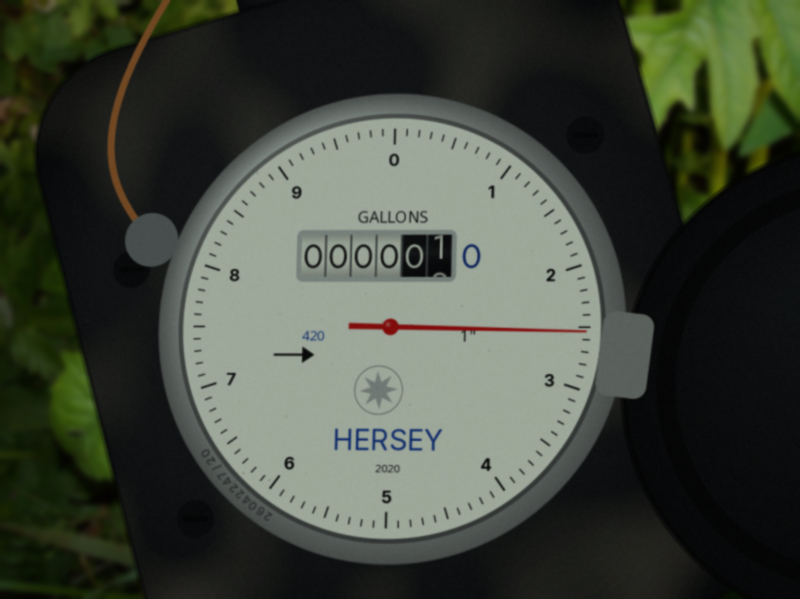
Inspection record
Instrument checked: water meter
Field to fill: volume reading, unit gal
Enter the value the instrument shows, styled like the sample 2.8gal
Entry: 12.5gal
